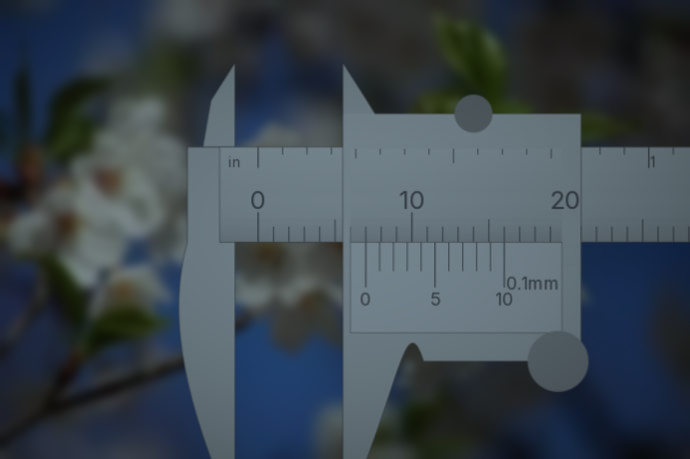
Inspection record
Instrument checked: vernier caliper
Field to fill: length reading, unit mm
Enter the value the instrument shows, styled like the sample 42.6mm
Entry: 7.0mm
